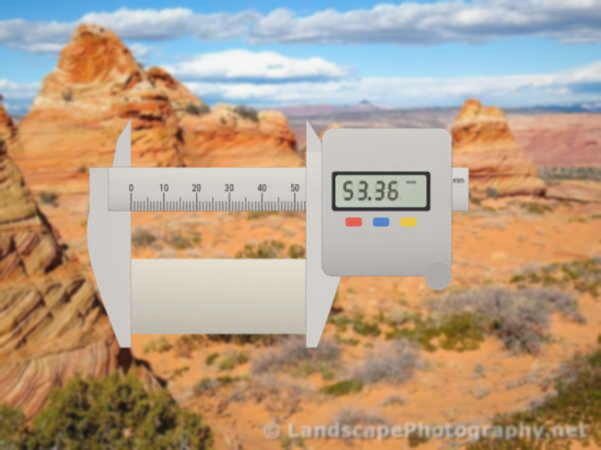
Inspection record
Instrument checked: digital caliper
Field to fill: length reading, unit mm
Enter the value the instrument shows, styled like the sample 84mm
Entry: 53.36mm
